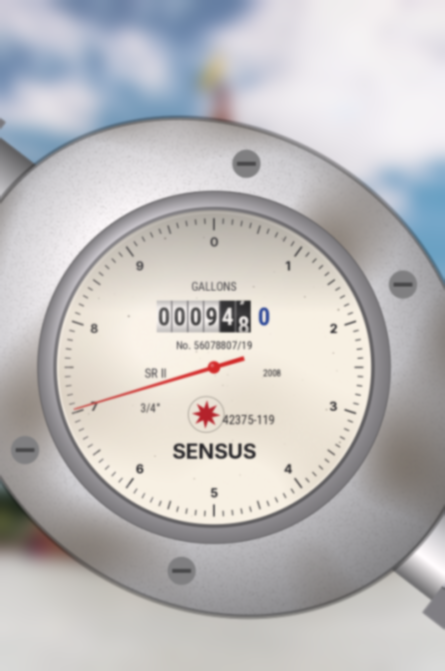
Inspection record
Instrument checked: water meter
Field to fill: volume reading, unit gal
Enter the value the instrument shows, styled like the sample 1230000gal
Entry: 9477.0gal
